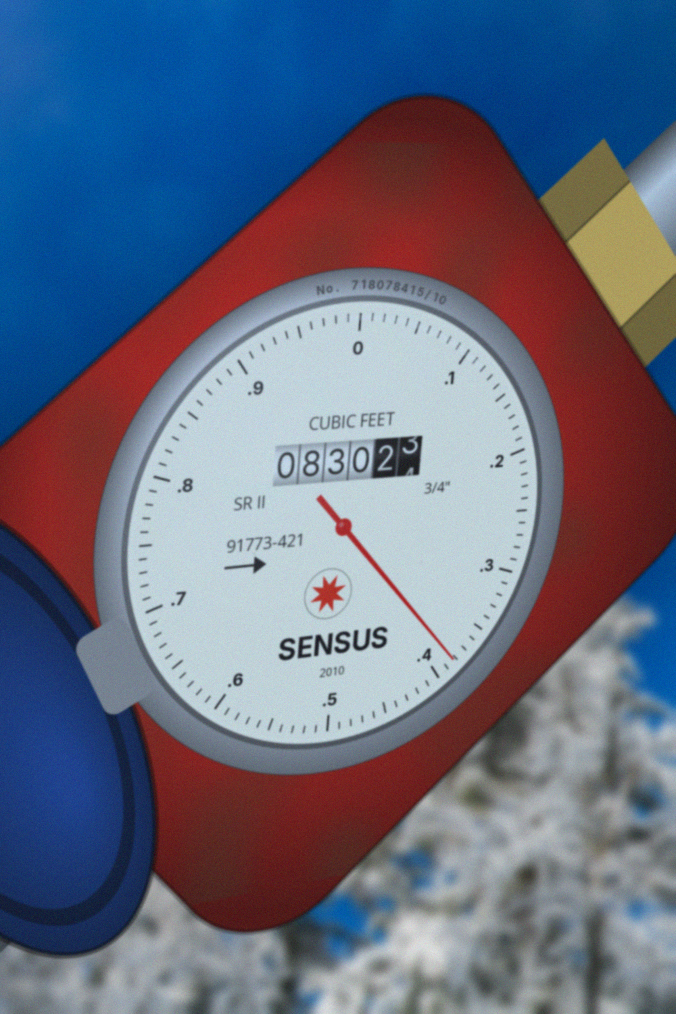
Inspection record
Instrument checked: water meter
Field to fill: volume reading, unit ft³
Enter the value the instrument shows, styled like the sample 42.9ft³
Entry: 83023.38ft³
